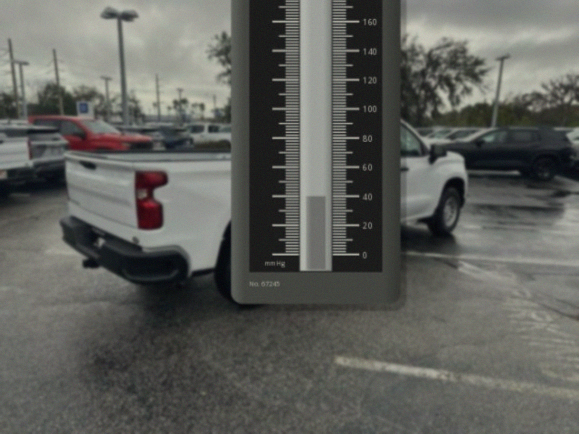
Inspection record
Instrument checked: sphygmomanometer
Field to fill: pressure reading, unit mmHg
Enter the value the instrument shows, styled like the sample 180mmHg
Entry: 40mmHg
